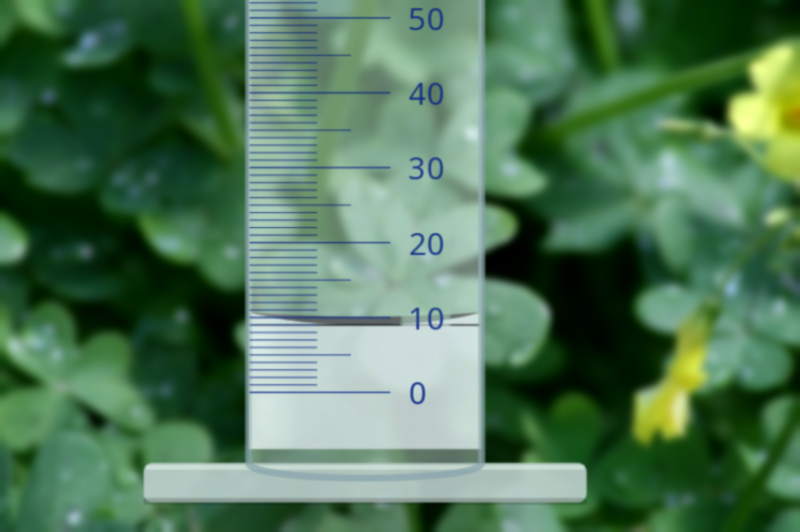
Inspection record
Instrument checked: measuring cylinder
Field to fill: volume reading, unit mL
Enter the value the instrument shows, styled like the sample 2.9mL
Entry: 9mL
